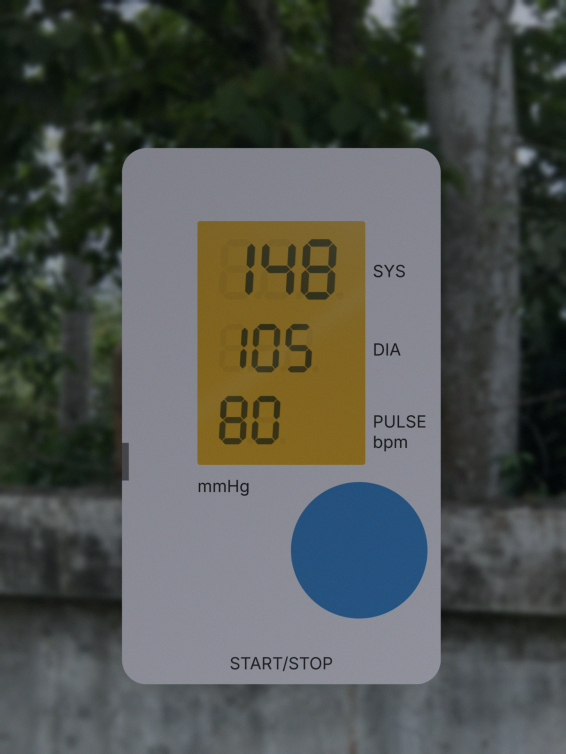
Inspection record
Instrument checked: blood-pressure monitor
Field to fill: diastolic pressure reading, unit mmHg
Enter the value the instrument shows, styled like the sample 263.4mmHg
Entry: 105mmHg
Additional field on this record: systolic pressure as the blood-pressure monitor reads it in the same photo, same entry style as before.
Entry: 148mmHg
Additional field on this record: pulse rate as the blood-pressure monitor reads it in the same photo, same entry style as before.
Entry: 80bpm
